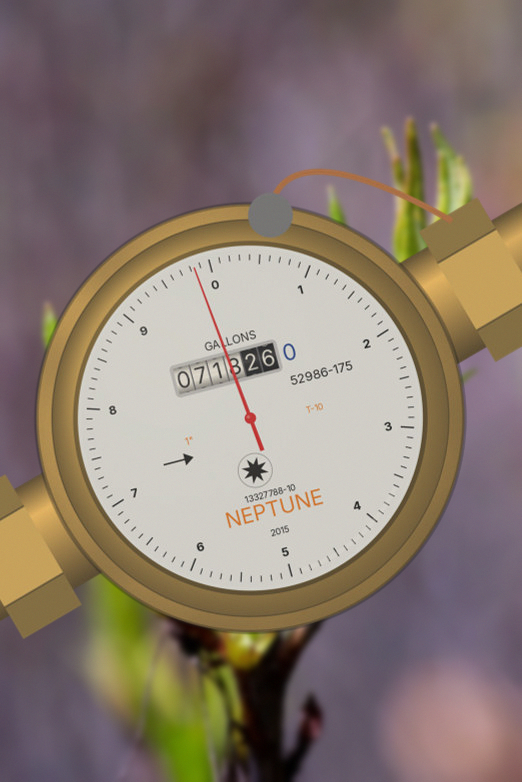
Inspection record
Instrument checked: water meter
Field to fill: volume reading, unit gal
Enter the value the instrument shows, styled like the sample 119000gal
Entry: 718259.8gal
